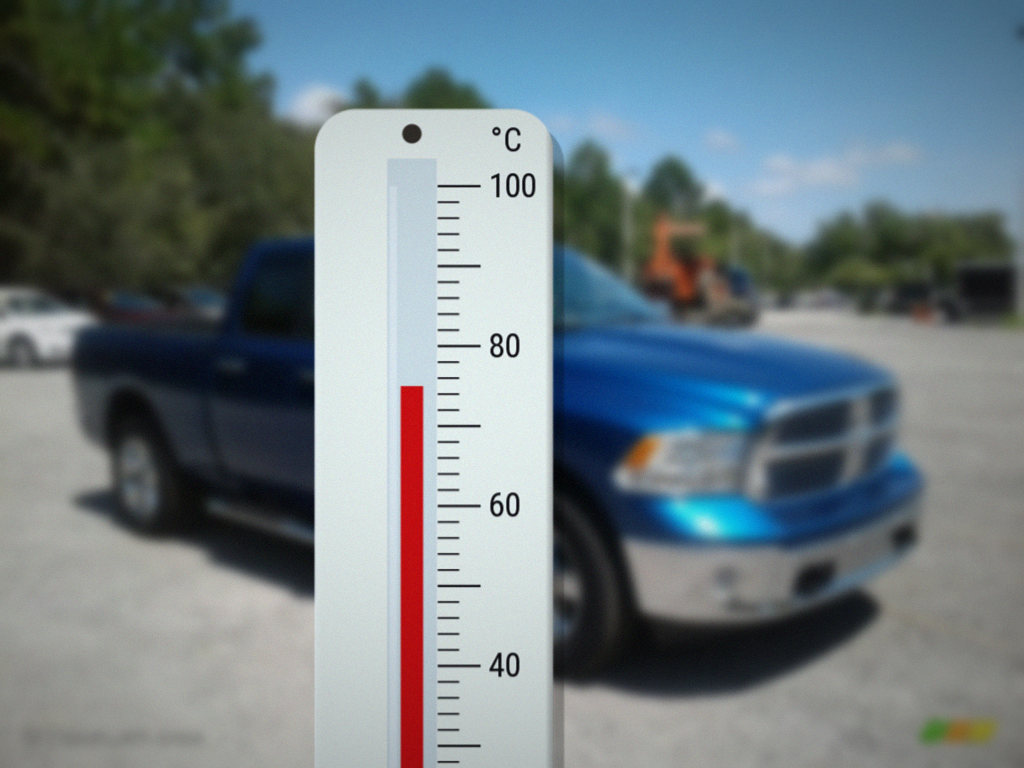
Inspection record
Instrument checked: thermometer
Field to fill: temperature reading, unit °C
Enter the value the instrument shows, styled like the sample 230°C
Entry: 75°C
